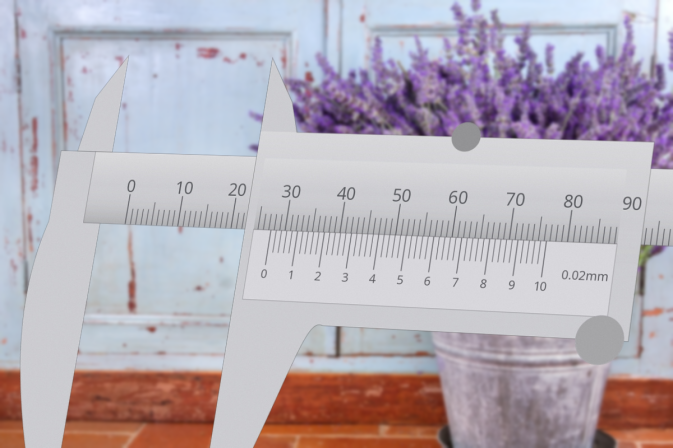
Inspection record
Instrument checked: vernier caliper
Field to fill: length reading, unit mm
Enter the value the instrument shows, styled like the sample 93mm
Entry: 27.4mm
